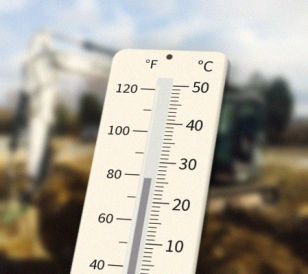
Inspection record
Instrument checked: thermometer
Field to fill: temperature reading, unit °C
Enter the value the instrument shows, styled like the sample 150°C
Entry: 26°C
